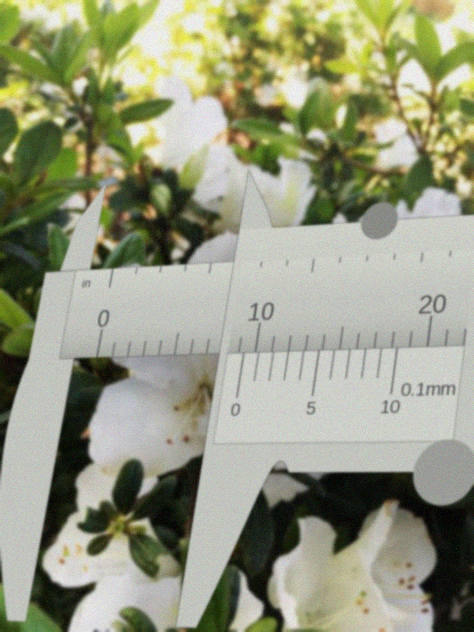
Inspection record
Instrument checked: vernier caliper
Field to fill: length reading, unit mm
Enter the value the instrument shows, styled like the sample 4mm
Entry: 9.3mm
